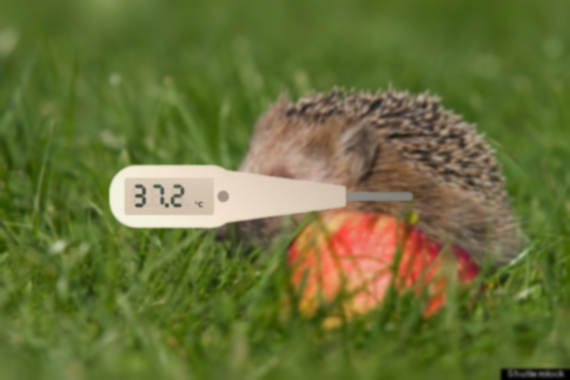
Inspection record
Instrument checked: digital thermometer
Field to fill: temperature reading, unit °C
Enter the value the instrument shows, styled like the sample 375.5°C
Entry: 37.2°C
